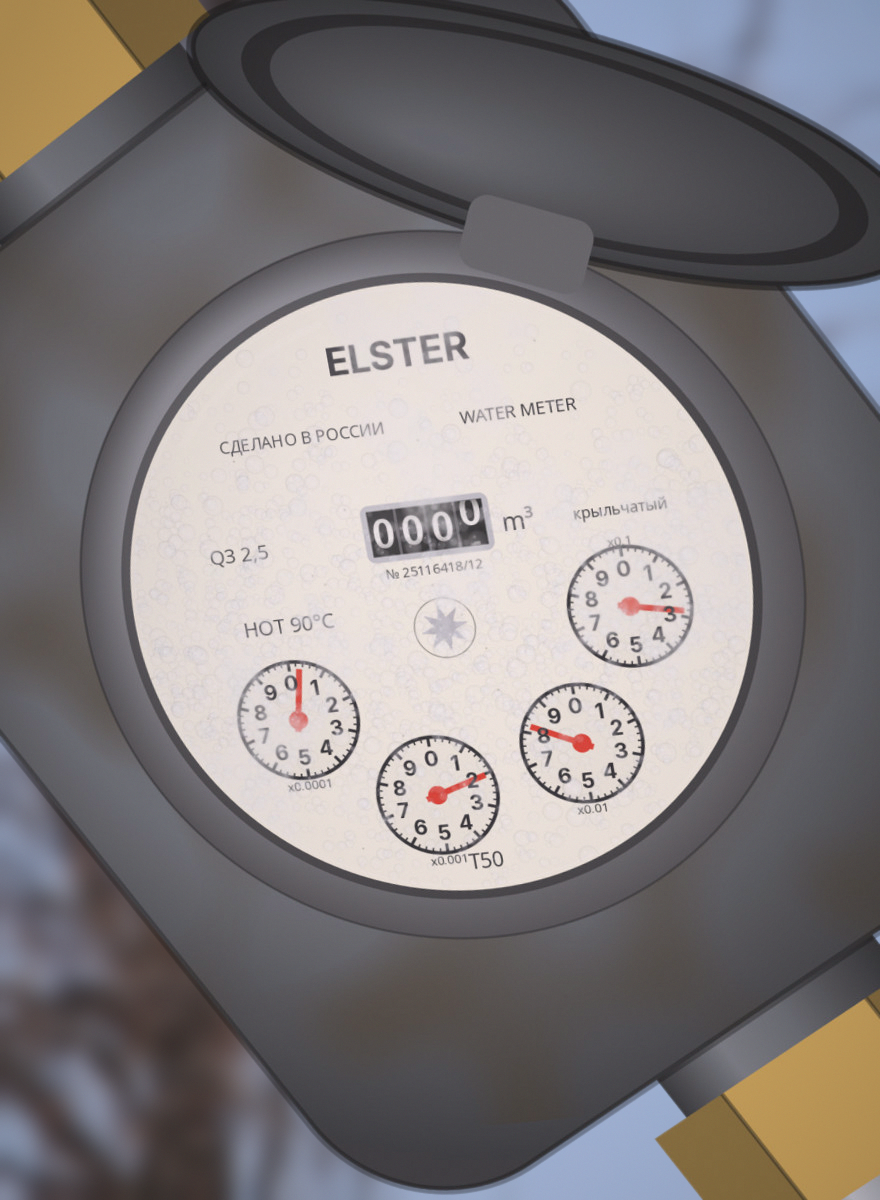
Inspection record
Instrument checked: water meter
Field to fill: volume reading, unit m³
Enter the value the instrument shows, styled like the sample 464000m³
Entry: 0.2820m³
